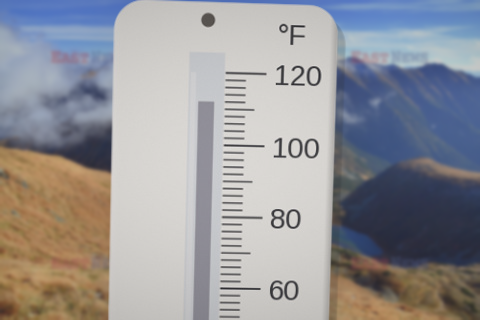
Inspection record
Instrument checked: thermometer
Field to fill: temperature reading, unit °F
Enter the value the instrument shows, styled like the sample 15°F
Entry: 112°F
